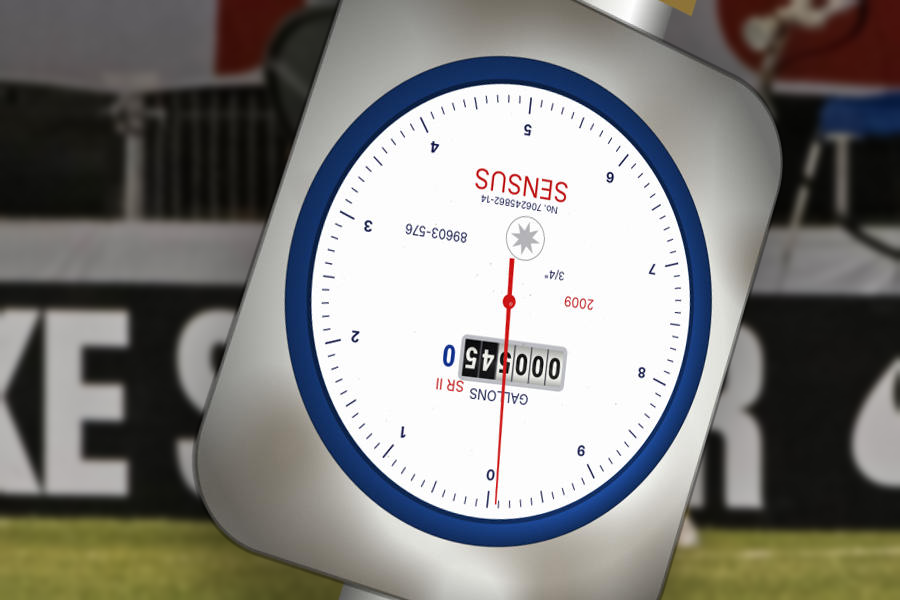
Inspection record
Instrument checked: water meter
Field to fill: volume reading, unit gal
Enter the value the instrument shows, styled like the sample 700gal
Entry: 5449.9gal
